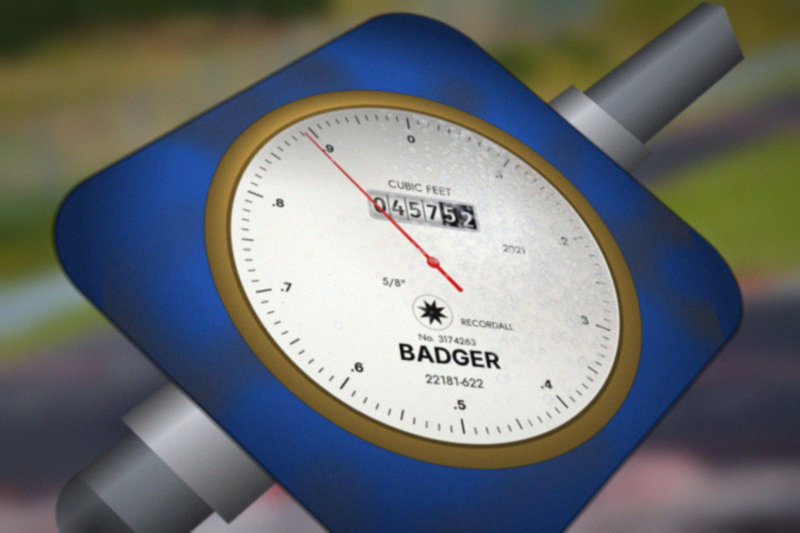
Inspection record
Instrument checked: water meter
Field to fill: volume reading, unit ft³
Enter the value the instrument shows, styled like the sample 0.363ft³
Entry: 45751.89ft³
